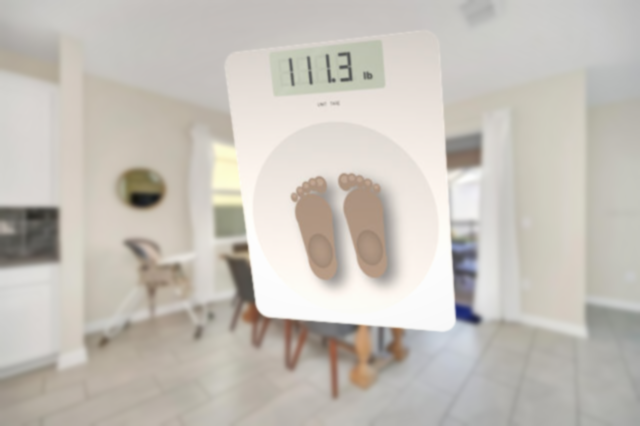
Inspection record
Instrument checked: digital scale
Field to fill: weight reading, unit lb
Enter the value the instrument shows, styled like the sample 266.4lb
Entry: 111.3lb
